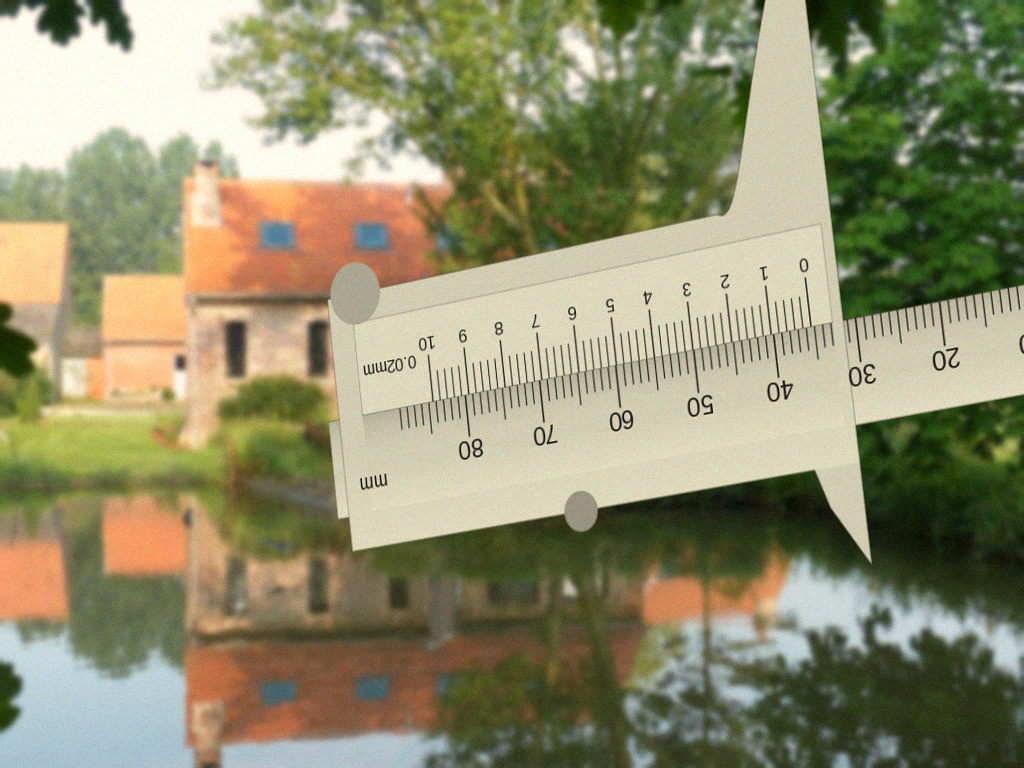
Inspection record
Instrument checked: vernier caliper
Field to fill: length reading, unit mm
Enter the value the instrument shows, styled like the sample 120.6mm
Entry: 35.4mm
